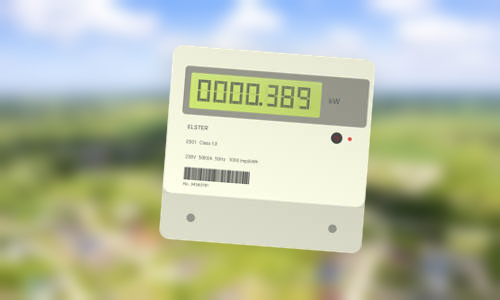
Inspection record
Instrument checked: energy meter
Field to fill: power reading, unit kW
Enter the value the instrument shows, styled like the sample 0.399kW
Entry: 0.389kW
